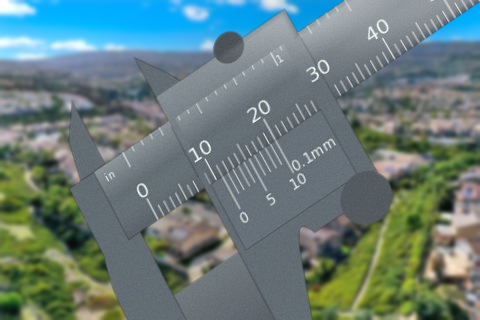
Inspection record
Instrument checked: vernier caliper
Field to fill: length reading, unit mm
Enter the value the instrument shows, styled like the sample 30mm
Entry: 11.0mm
